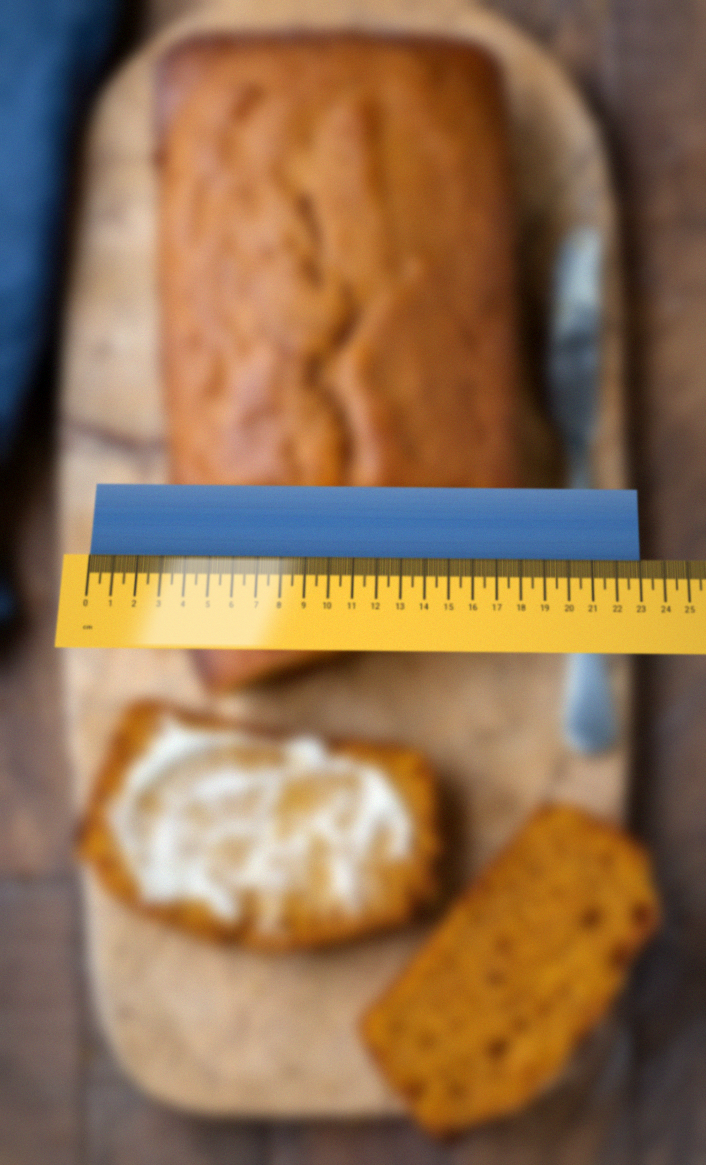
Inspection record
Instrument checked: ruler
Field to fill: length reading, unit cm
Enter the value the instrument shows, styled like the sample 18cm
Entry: 23cm
